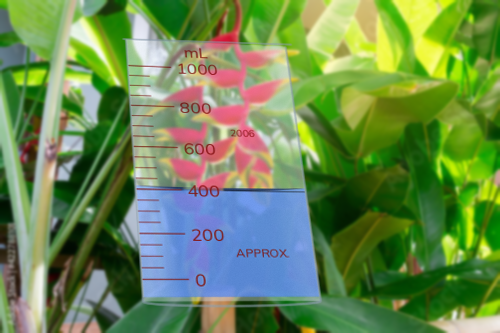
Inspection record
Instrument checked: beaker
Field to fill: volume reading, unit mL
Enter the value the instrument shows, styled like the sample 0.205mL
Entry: 400mL
